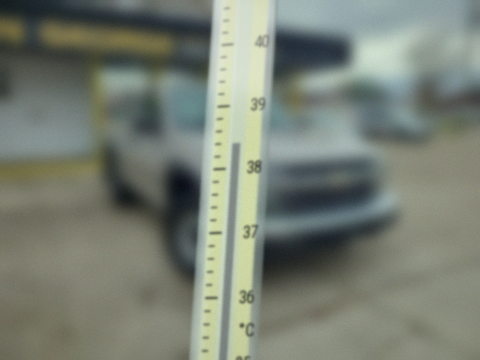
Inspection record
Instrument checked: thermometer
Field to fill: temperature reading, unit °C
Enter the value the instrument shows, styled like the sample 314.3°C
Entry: 38.4°C
